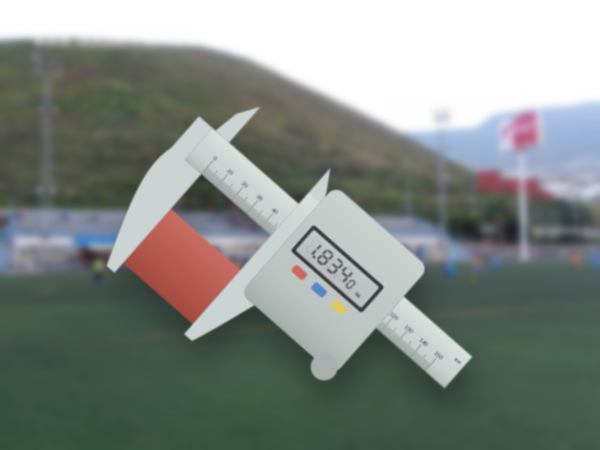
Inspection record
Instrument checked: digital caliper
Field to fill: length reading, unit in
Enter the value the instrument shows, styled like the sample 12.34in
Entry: 1.8340in
